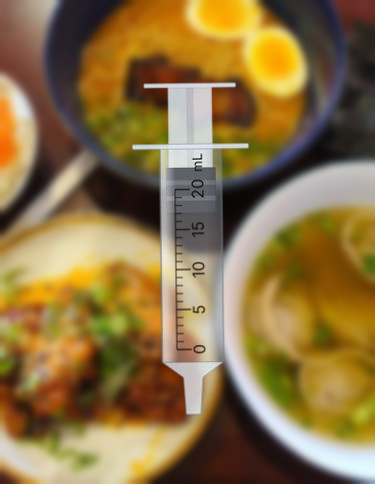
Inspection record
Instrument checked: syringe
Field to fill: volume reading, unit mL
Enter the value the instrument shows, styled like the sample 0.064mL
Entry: 17mL
